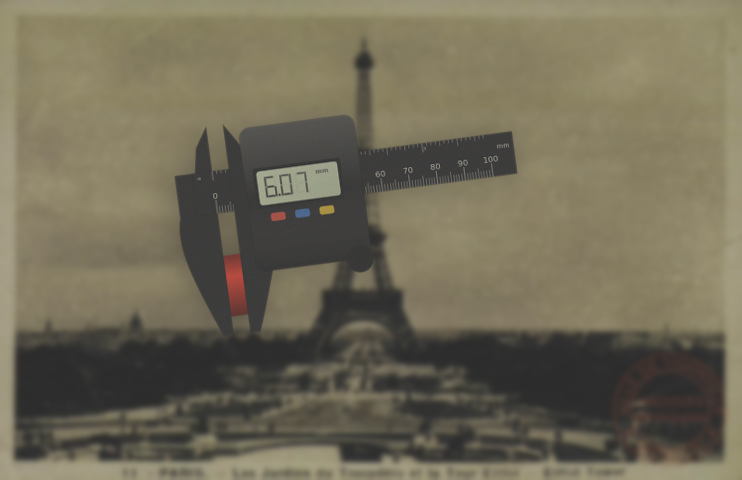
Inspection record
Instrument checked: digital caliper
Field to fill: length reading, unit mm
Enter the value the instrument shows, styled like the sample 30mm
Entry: 6.07mm
